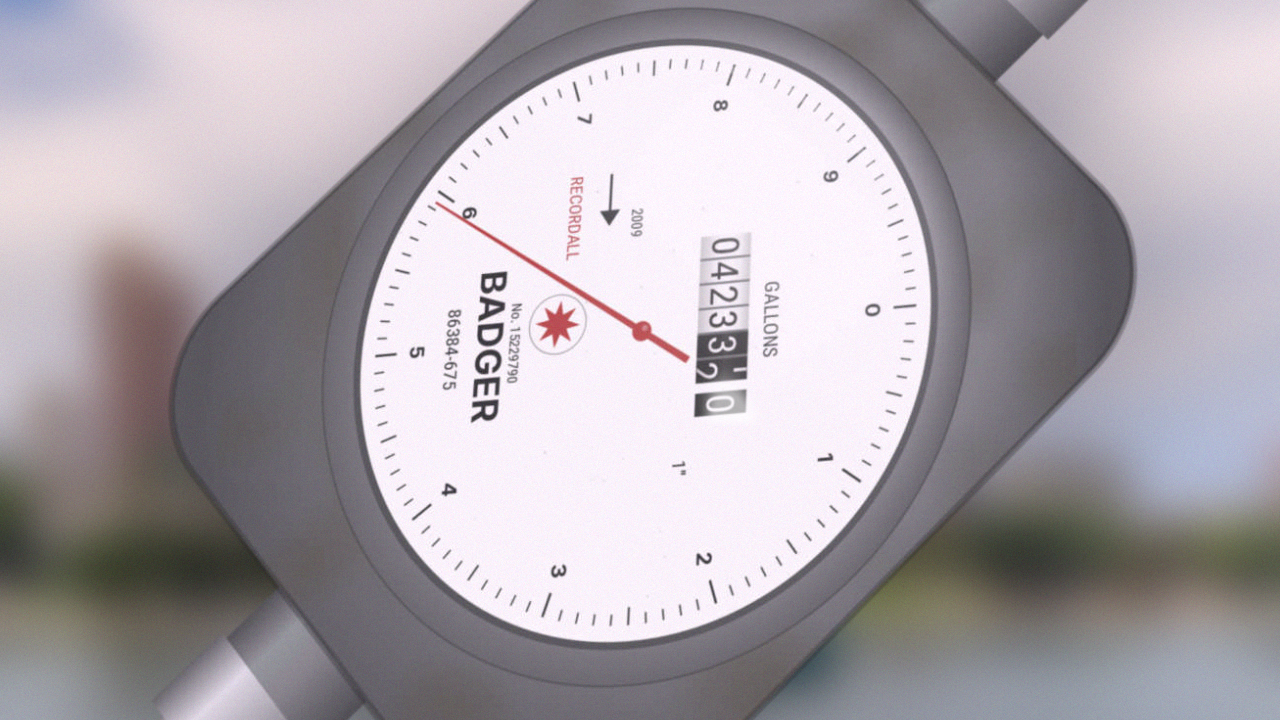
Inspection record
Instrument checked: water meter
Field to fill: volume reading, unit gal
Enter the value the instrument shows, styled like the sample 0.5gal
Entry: 423315.9gal
